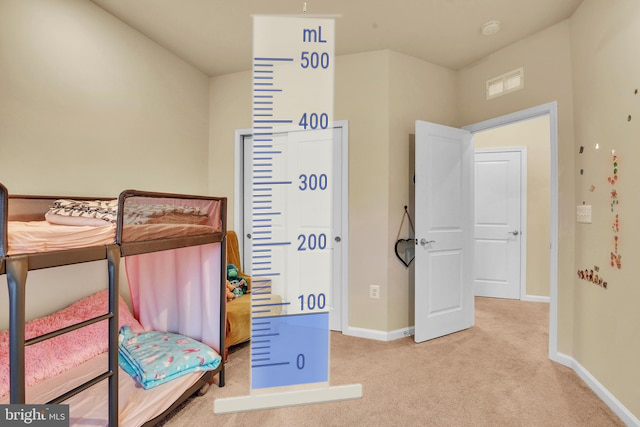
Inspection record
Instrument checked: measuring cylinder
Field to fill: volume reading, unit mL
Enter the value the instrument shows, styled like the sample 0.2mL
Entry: 80mL
